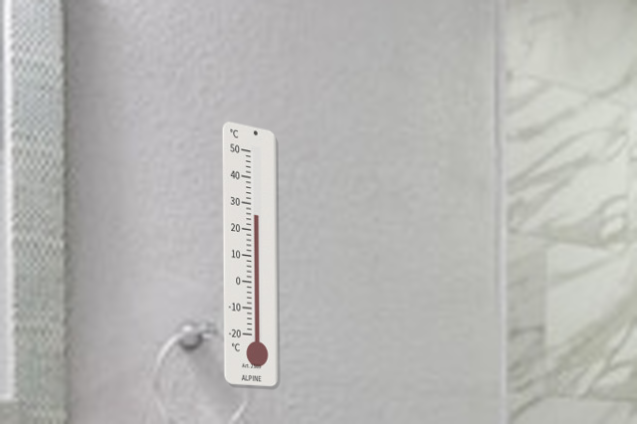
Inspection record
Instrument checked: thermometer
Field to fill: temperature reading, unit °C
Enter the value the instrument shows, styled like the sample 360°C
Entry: 26°C
